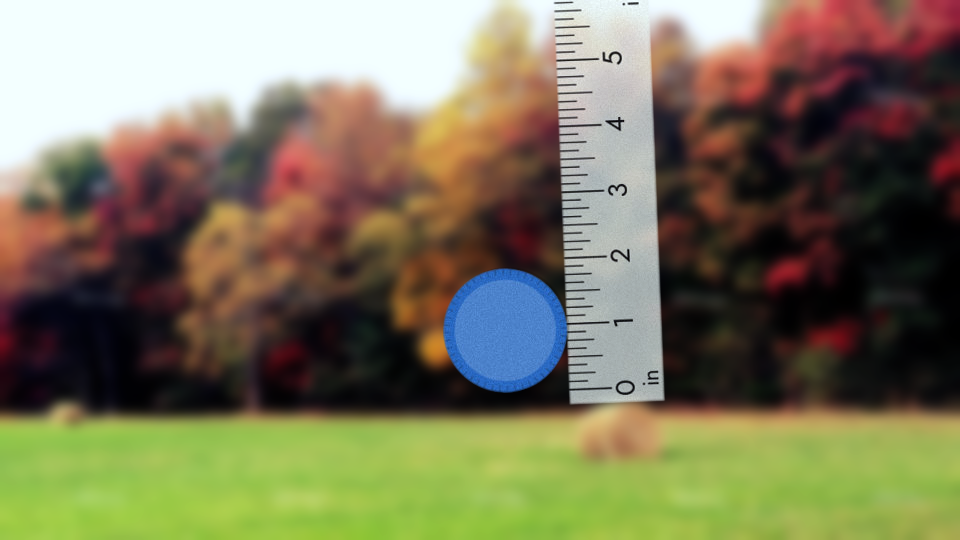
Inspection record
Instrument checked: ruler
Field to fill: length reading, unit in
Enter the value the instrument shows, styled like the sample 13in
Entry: 1.875in
